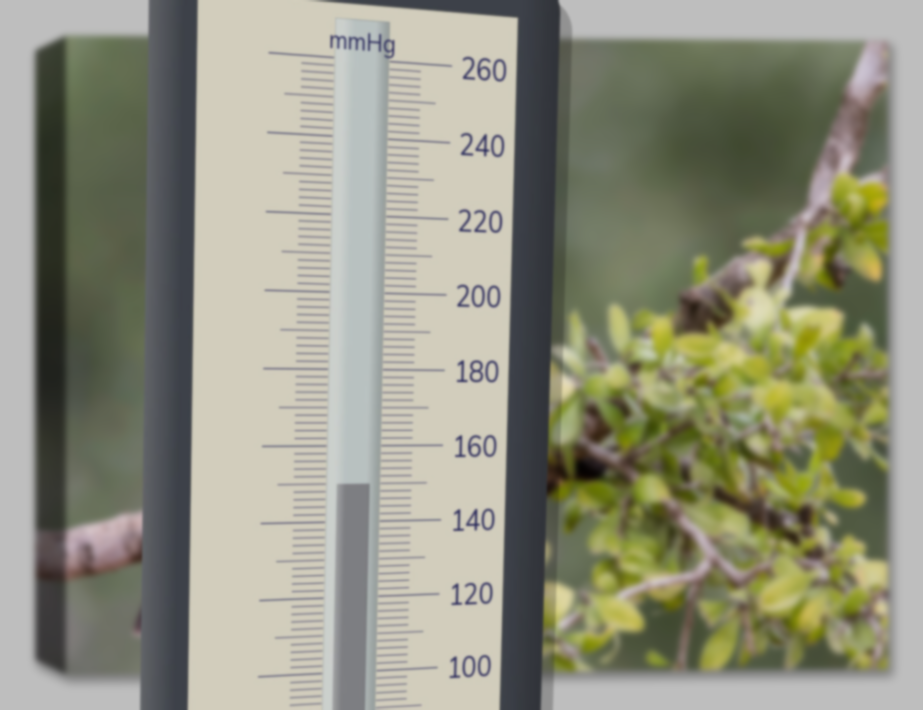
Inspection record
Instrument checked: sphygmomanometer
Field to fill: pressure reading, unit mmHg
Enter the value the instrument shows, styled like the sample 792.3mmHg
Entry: 150mmHg
